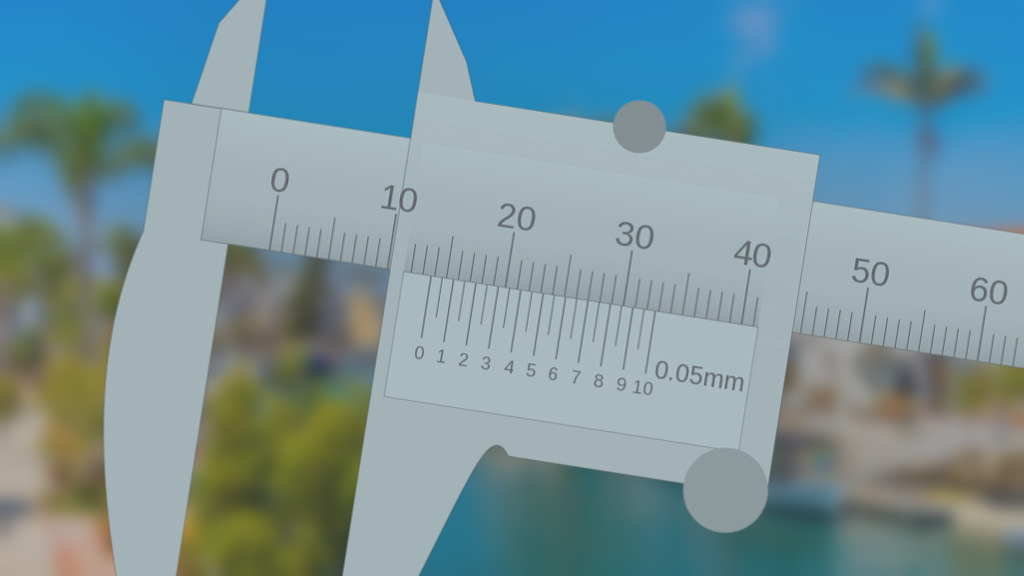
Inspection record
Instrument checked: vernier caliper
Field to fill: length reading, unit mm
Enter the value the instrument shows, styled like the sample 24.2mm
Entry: 13.7mm
